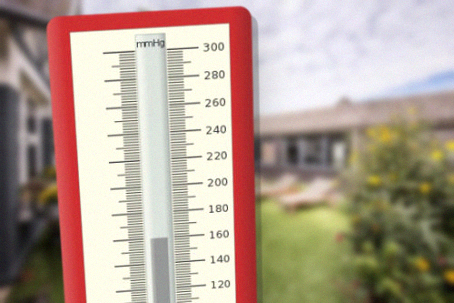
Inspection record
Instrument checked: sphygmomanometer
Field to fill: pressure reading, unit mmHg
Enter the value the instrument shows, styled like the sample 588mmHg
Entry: 160mmHg
